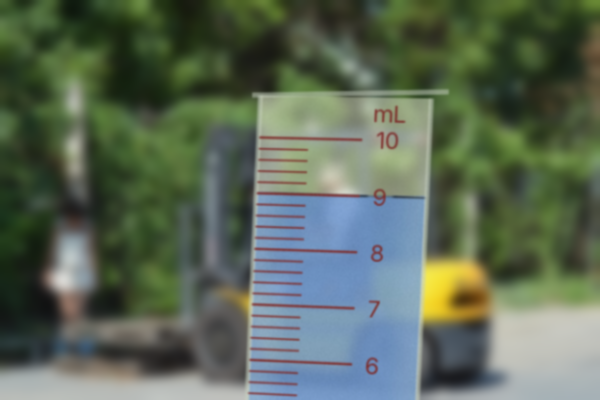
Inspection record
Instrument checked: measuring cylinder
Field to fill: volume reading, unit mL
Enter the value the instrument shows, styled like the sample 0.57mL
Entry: 9mL
